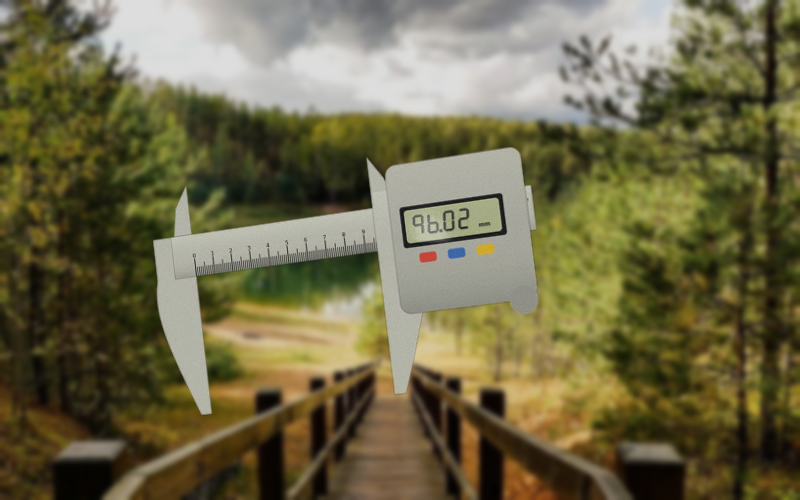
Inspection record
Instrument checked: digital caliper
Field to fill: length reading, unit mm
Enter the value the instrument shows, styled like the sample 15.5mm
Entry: 96.02mm
